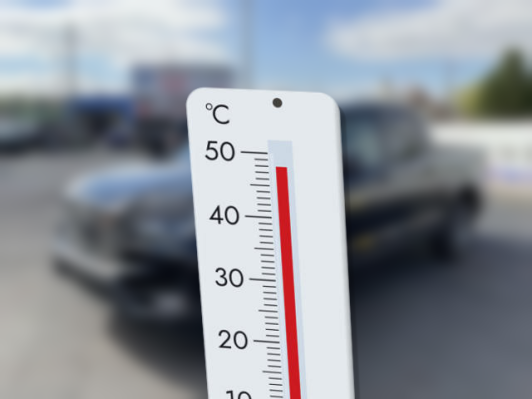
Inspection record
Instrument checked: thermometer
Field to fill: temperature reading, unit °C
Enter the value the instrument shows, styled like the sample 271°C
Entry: 48°C
